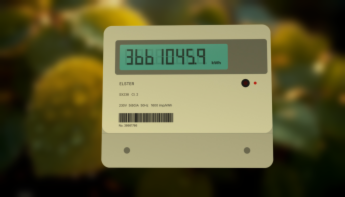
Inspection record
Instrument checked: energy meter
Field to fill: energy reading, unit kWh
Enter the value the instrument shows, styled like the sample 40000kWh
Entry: 3661045.9kWh
